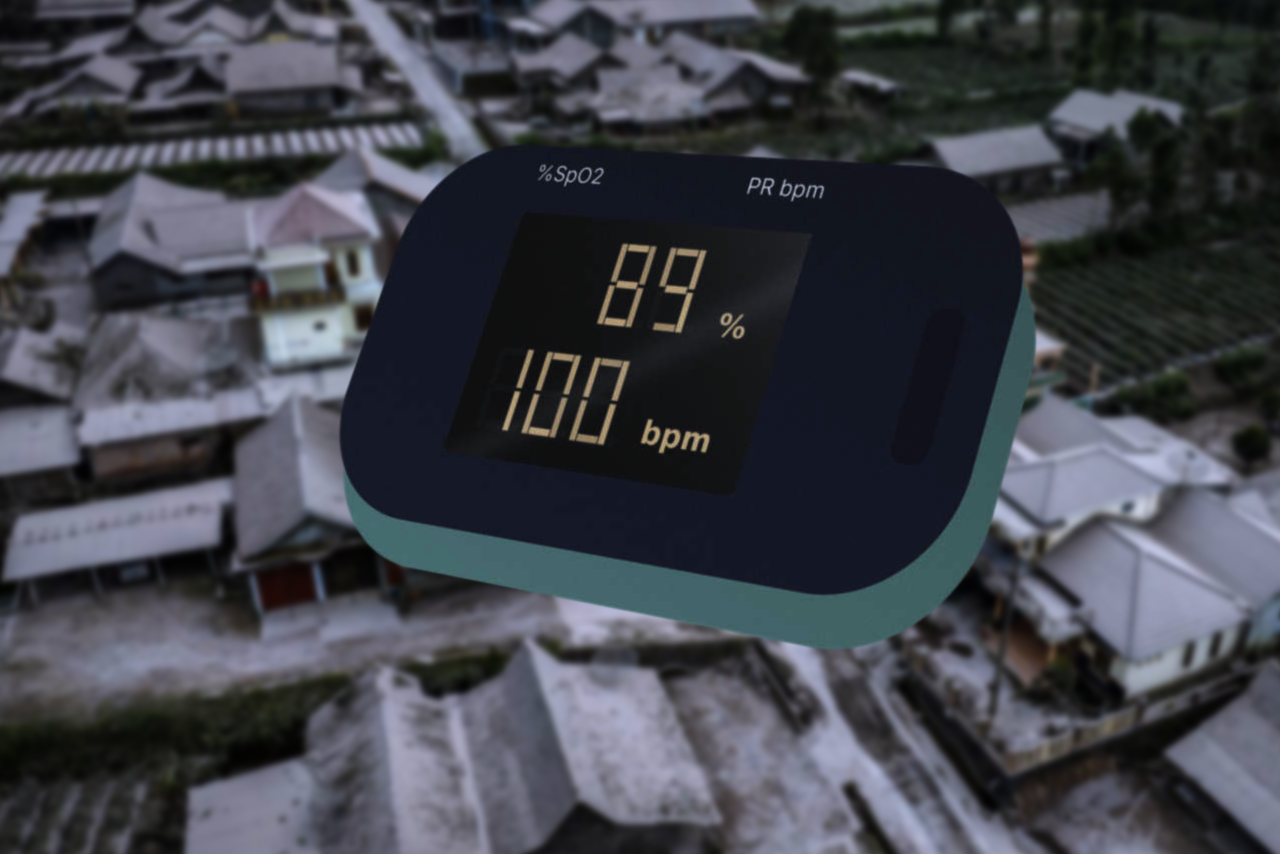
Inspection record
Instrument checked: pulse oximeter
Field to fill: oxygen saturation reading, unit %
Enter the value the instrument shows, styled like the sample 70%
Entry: 89%
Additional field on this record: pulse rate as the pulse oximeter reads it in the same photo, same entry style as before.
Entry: 100bpm
